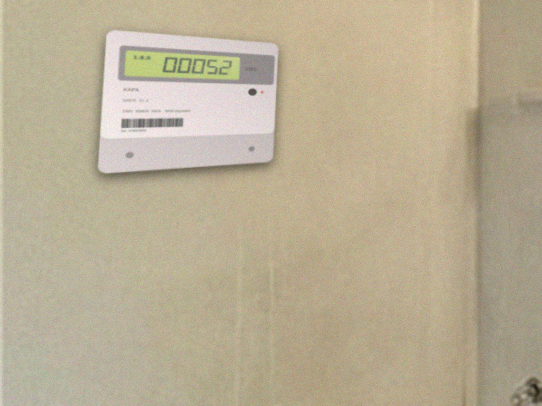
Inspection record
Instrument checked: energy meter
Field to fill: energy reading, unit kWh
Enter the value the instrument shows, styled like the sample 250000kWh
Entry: 52kWh
